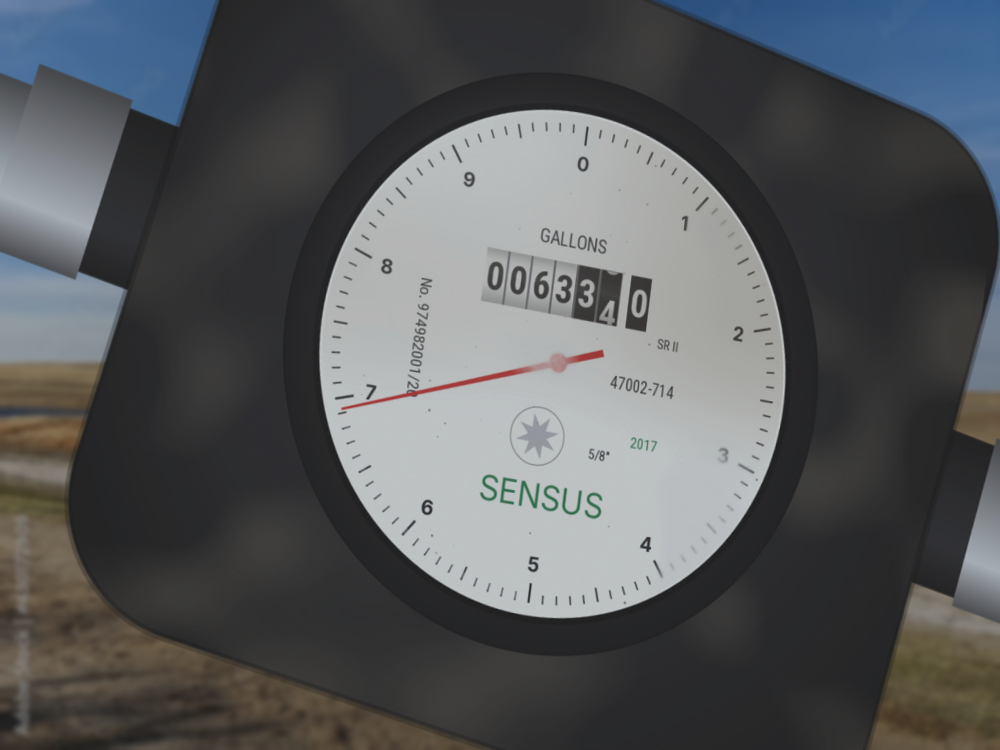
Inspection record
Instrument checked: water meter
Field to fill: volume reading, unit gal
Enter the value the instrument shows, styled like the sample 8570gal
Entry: 63336.9gal
